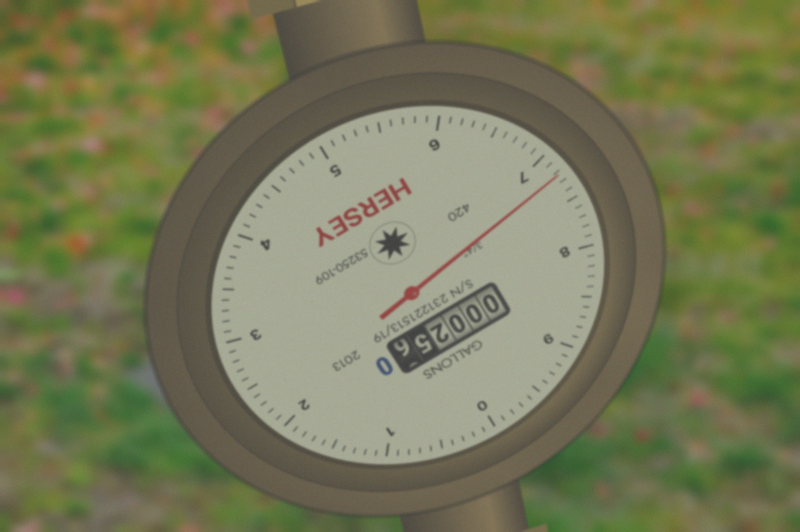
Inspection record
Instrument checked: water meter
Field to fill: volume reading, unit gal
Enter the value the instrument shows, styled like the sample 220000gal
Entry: 2557.2gal
